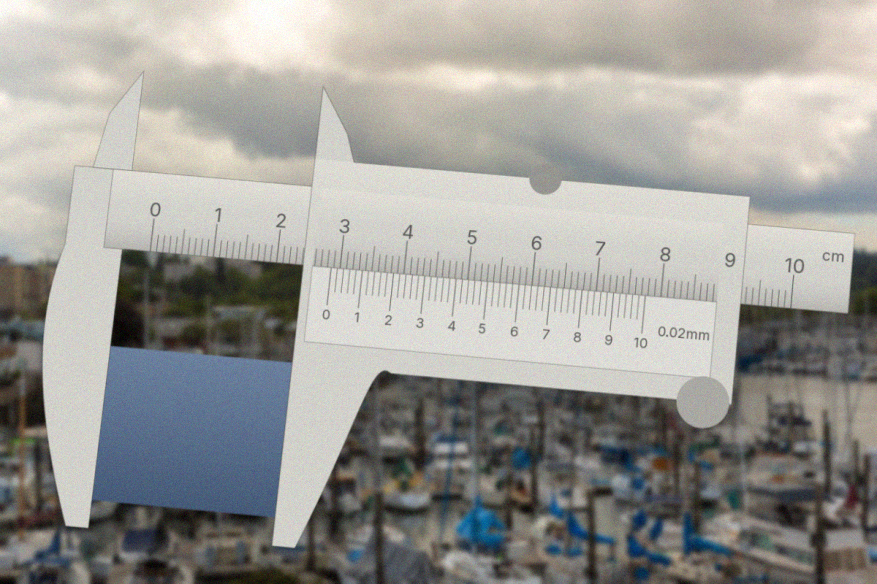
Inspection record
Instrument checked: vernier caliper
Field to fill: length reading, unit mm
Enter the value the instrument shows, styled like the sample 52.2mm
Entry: 28.6mm
